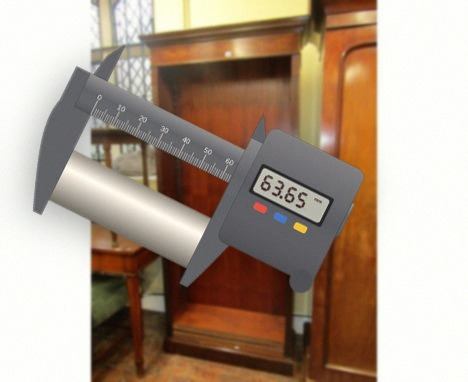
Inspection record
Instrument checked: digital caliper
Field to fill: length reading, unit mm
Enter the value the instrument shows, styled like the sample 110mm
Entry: 63.65mm
